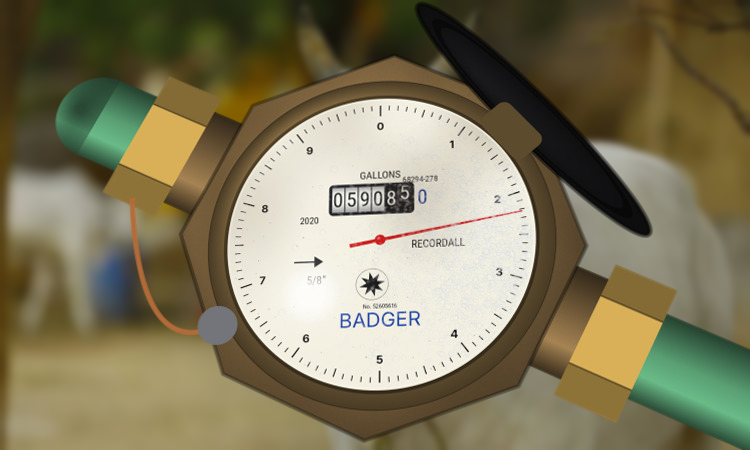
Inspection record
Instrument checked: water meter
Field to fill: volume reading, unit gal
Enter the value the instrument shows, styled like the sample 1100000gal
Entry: 590852.2gal
